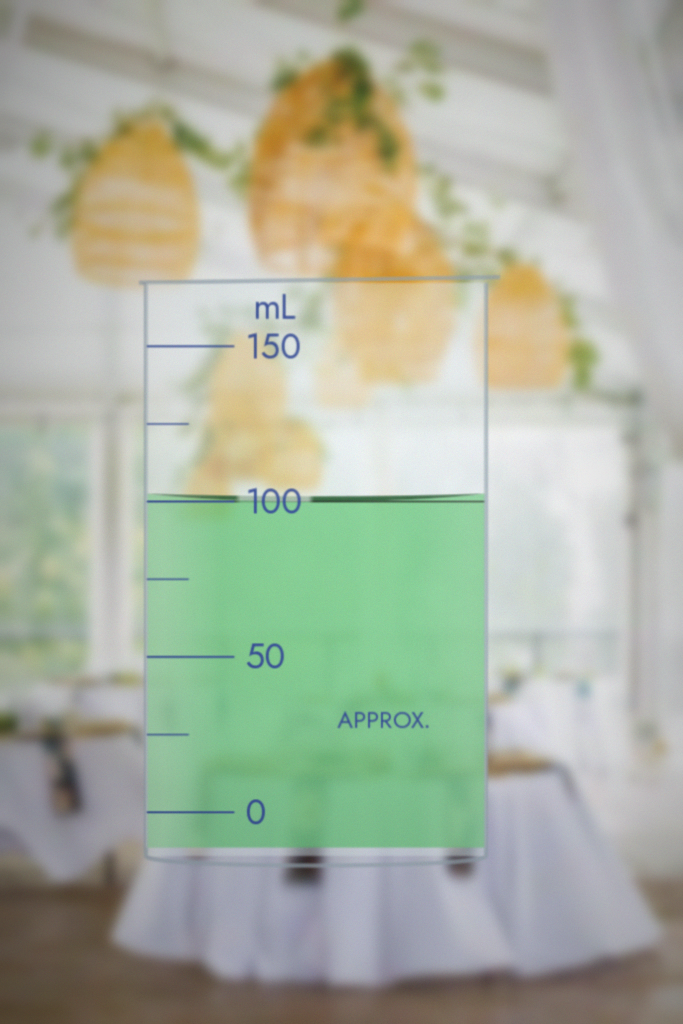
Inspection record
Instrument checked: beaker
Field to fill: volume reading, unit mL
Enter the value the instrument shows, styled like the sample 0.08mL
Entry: 100mL
